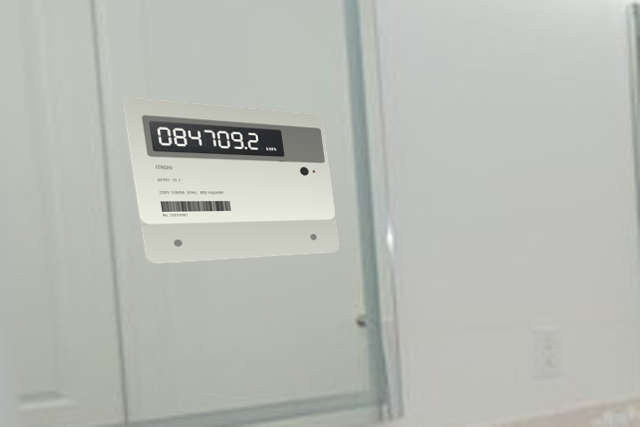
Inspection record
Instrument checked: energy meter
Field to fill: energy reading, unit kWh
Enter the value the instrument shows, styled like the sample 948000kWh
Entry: 84709.2kWh
